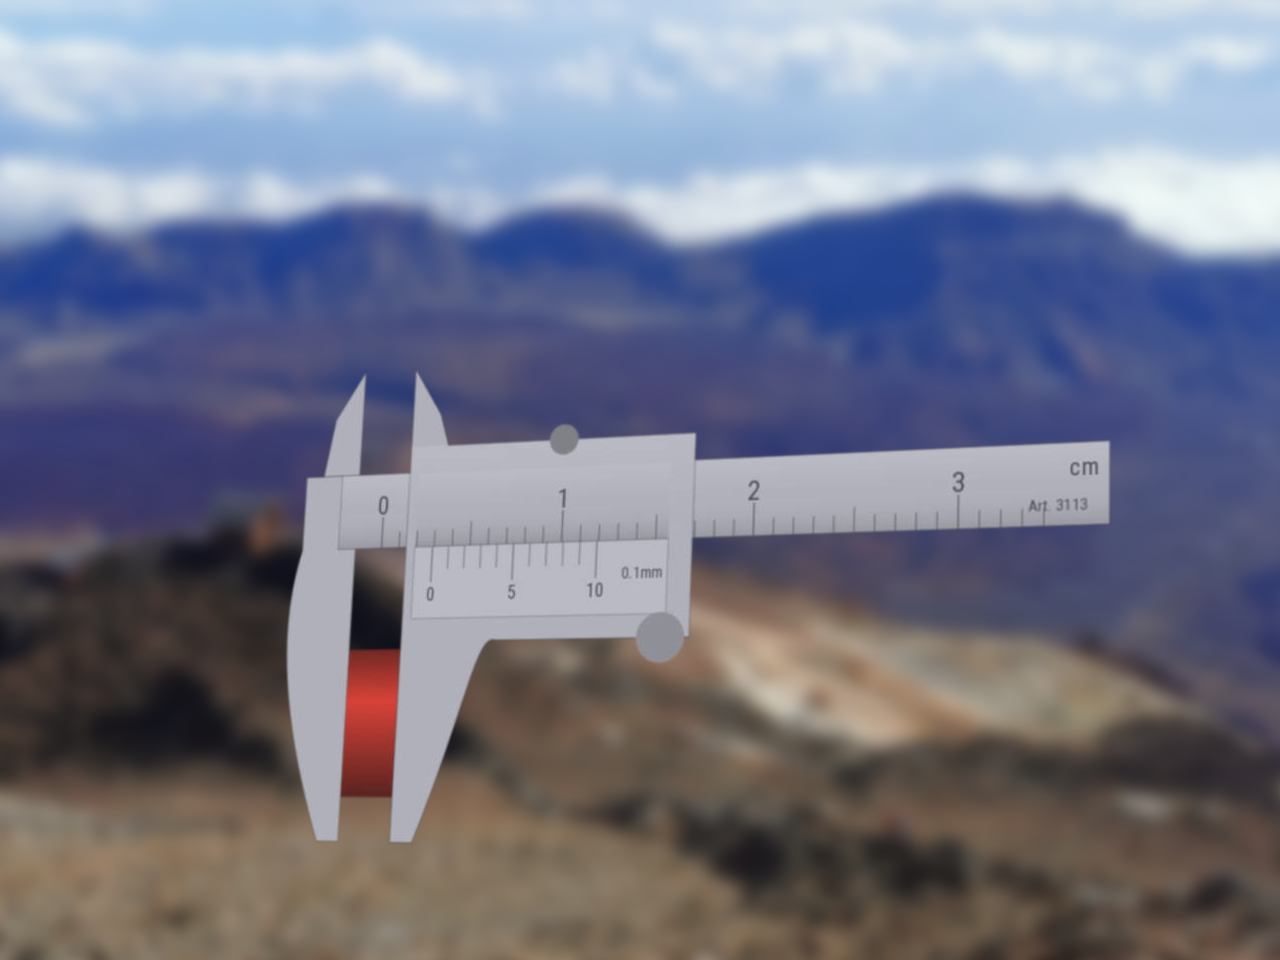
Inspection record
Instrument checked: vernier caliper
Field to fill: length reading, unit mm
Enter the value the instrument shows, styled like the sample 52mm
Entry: 2.9mm
